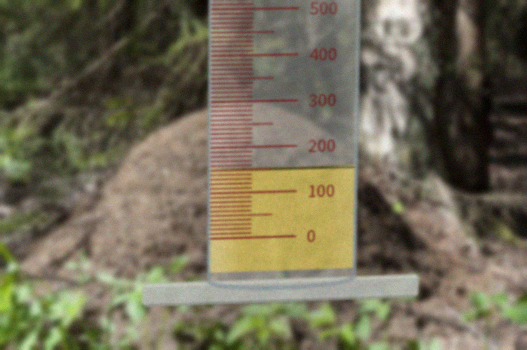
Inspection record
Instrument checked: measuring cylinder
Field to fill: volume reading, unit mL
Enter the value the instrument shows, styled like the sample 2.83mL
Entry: 150mL
